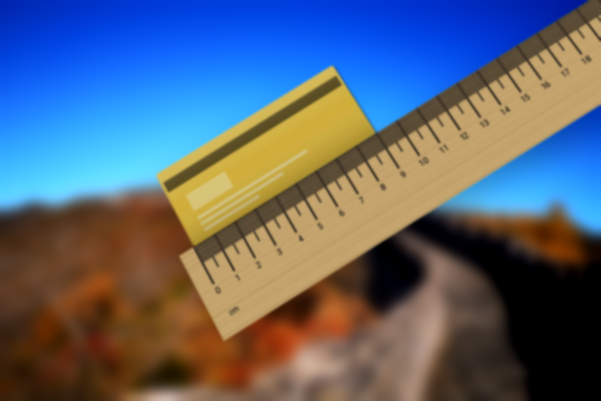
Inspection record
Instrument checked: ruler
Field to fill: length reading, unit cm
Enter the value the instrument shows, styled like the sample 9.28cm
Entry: 9cm
